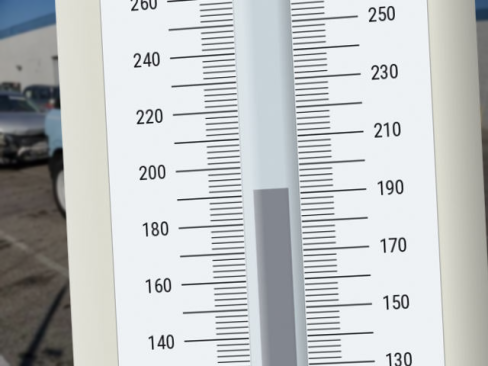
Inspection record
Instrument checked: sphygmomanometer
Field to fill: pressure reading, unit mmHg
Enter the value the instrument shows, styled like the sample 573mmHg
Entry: 192mmHg
